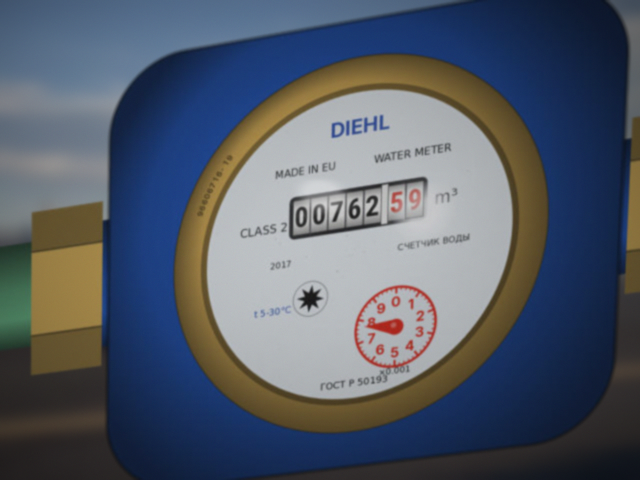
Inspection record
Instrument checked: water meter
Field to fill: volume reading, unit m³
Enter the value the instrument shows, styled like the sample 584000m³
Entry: 762.597m³
